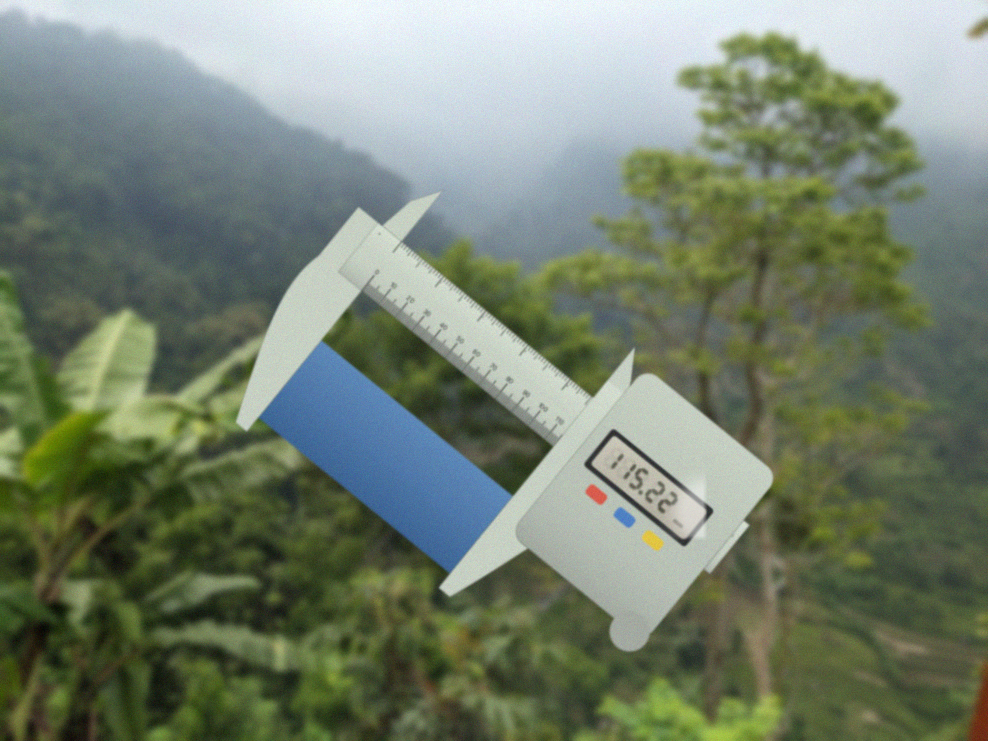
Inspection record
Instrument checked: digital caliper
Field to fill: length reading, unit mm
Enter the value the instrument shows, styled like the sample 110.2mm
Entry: 115.22mm
